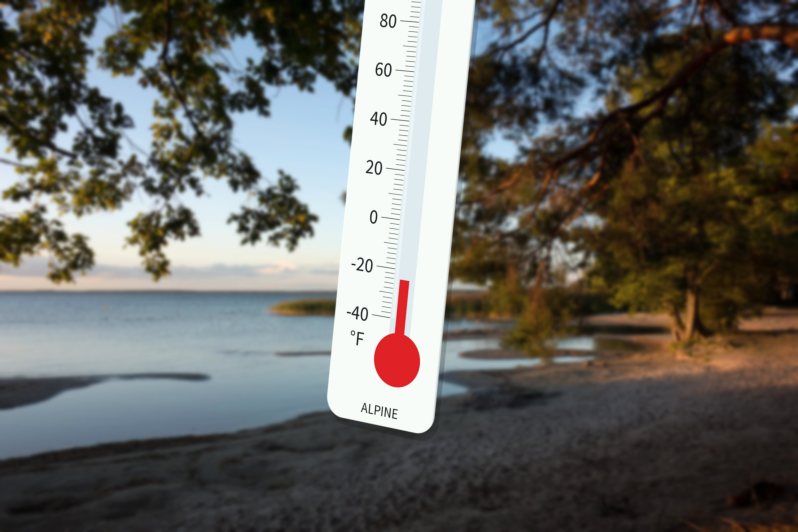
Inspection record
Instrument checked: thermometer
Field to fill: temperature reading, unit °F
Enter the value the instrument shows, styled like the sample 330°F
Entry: -24°F
